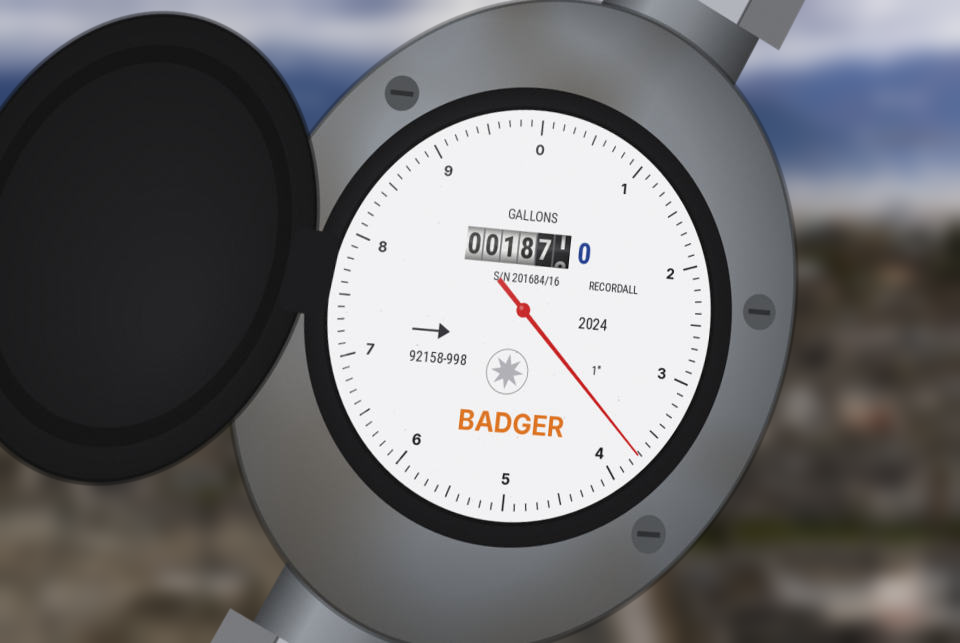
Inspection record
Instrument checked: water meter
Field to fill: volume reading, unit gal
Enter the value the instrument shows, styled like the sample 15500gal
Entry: 18713.7gal
